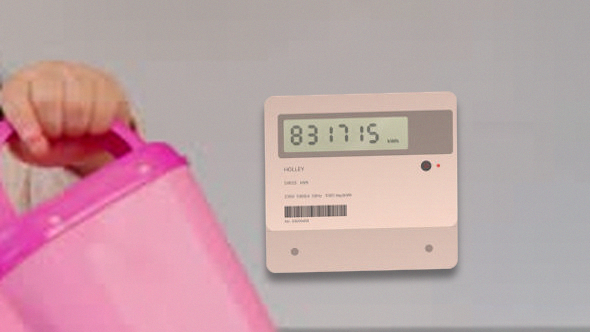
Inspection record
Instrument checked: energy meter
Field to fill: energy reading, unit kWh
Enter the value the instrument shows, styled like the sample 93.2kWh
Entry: 831715kWh
